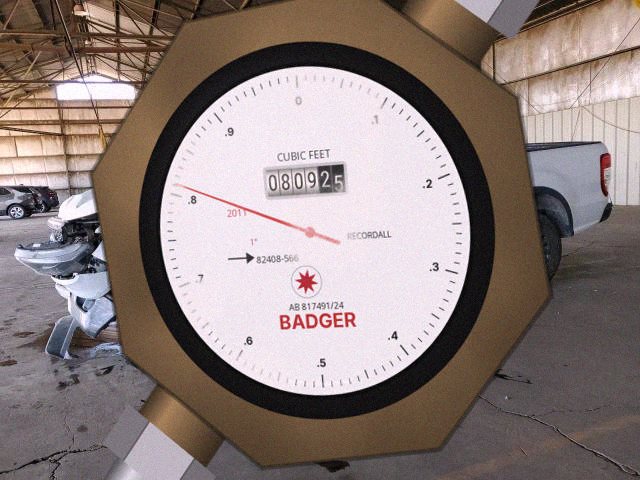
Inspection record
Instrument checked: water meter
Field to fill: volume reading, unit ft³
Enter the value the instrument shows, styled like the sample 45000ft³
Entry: 80924.81ft³
